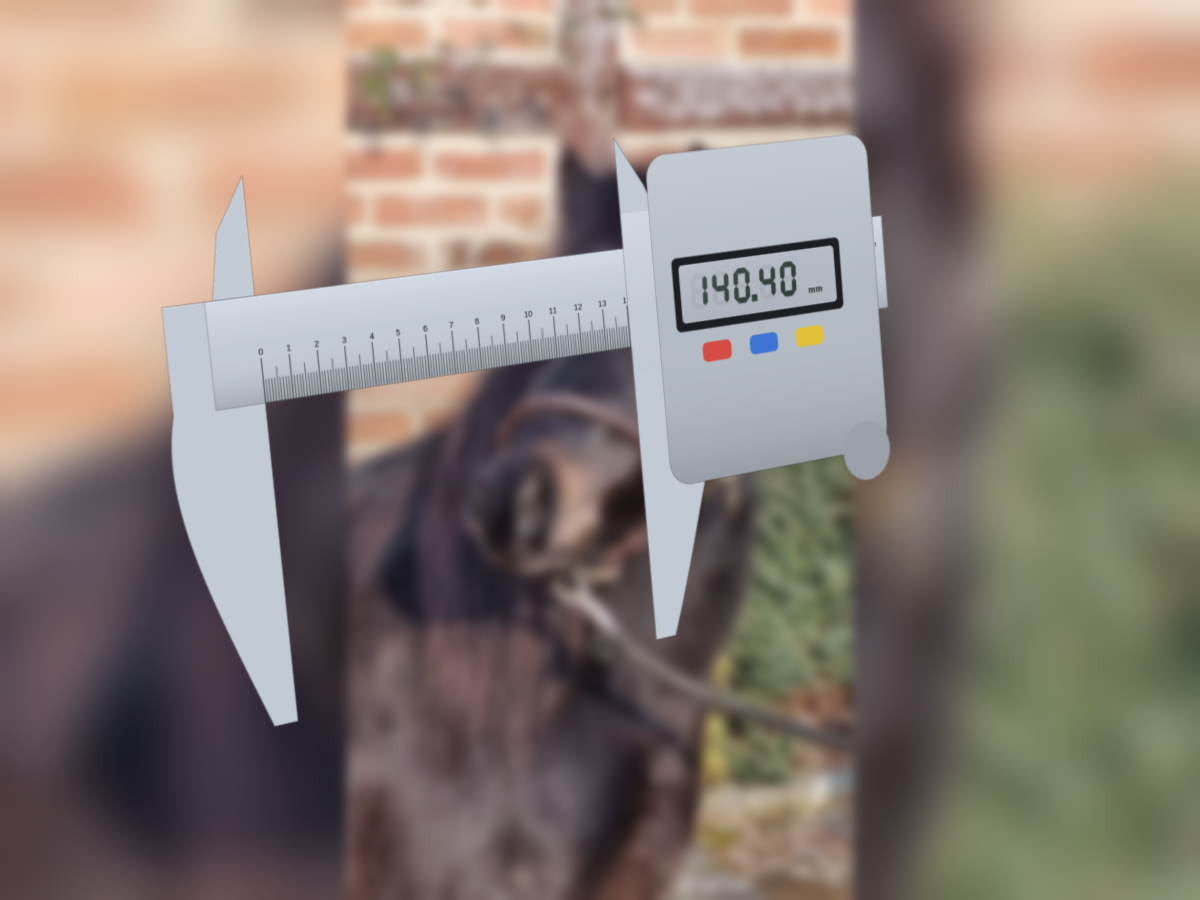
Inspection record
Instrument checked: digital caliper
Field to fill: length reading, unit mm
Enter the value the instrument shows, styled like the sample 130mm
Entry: 140.40mm
